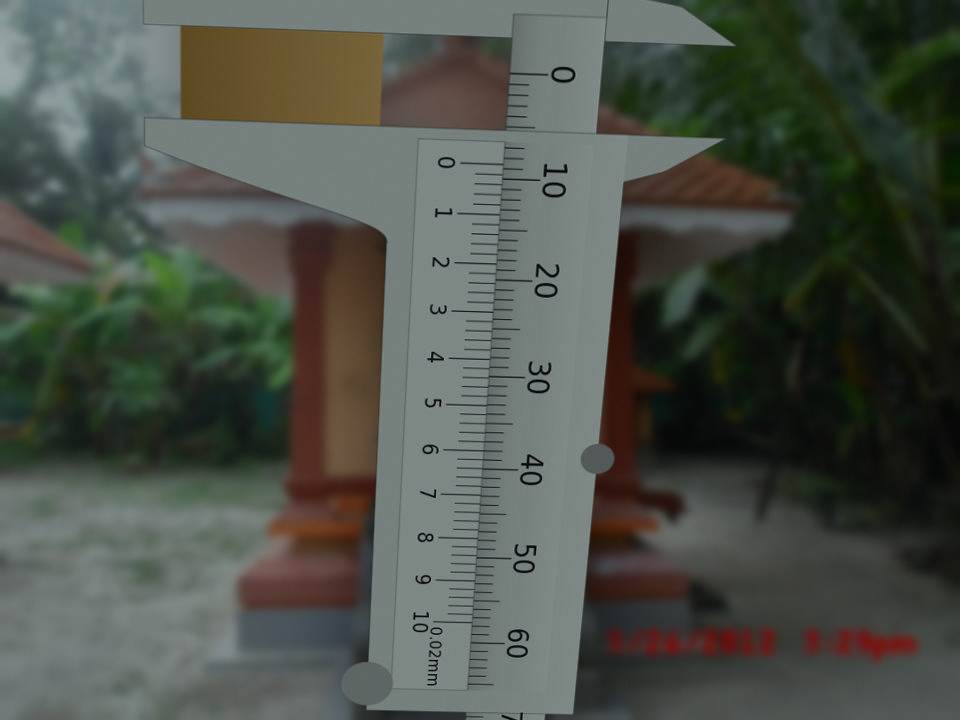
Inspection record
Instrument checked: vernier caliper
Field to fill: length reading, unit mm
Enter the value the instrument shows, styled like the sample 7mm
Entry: 8.6mm
